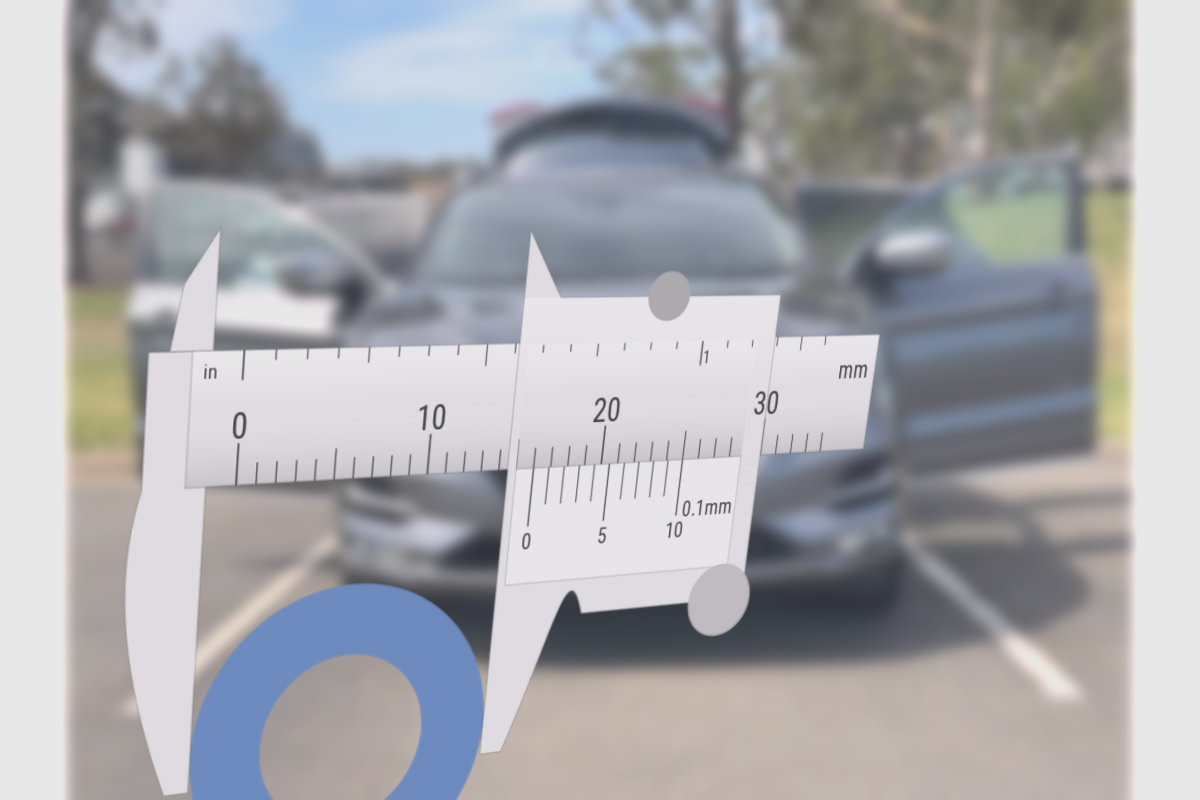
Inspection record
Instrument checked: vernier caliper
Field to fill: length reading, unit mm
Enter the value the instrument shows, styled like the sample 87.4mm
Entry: 16.0mm
